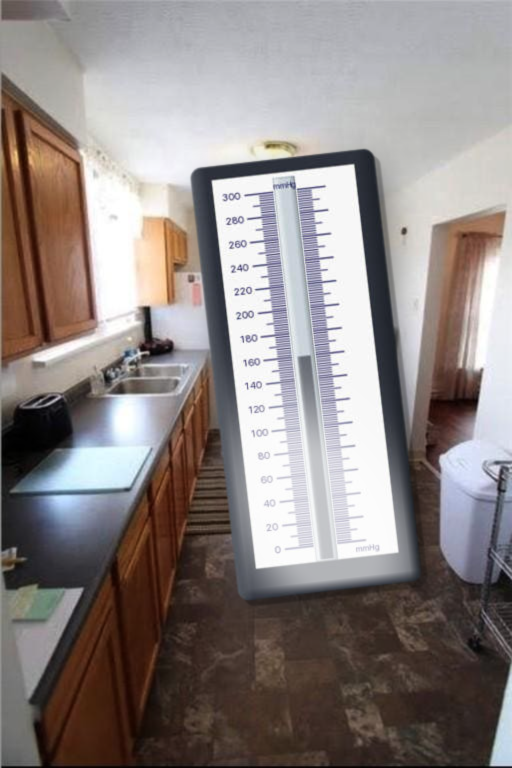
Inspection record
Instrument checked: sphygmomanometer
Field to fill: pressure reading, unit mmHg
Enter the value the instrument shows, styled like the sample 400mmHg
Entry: 160mmHg
